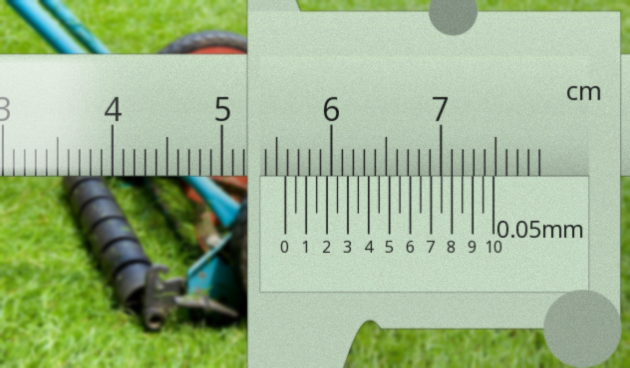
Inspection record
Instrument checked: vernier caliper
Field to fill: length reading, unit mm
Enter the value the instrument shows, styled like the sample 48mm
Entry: 55.8mm
